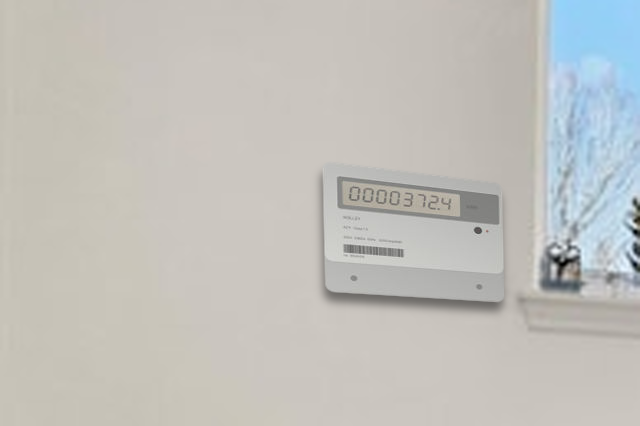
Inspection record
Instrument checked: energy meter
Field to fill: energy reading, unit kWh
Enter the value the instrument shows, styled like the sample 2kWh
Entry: 372.4kWh
